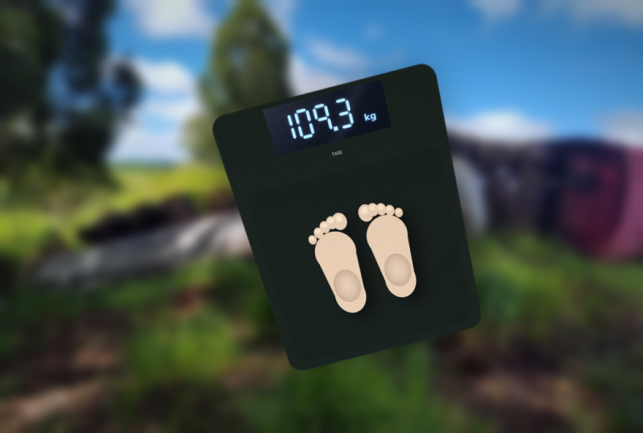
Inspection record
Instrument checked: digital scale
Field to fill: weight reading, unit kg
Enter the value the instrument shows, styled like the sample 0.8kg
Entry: 109.3kg
